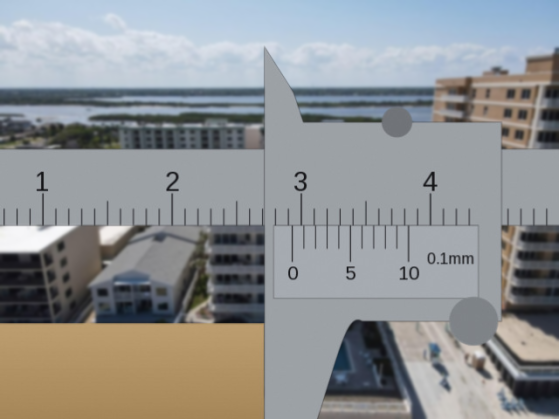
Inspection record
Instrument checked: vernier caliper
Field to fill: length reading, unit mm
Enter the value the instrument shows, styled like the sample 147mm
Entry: 29.3mm
